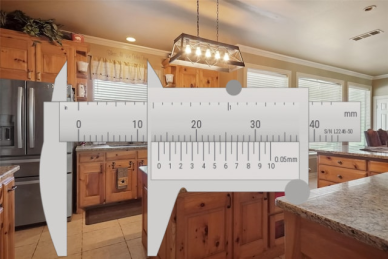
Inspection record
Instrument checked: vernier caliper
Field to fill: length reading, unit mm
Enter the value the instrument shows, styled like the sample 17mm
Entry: 13.6mm
